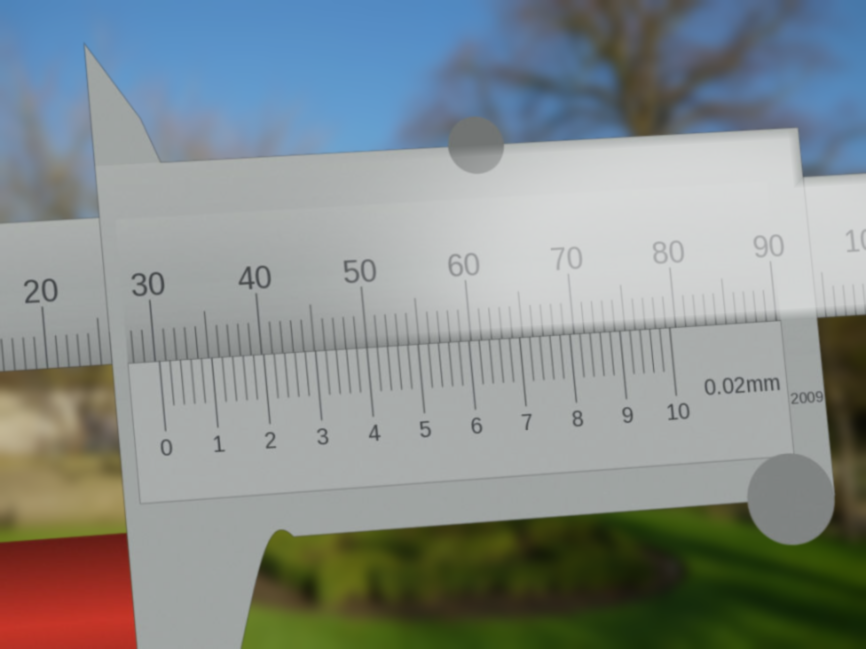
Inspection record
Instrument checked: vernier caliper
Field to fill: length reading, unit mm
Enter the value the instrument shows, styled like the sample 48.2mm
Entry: 30.4mm
